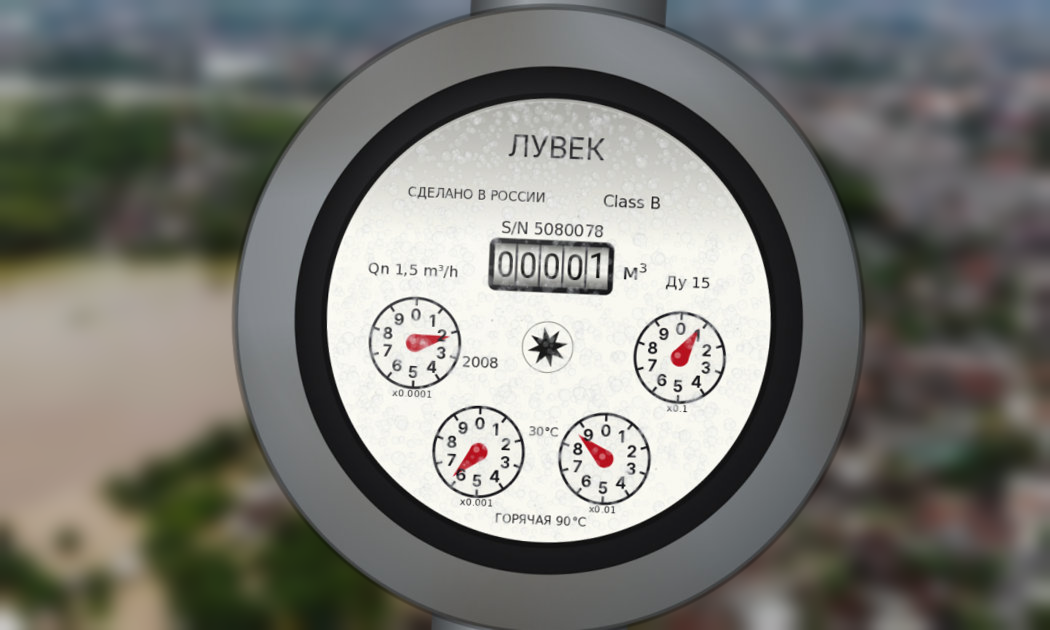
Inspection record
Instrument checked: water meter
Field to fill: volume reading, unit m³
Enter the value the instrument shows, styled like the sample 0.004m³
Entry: 1.0862m³
